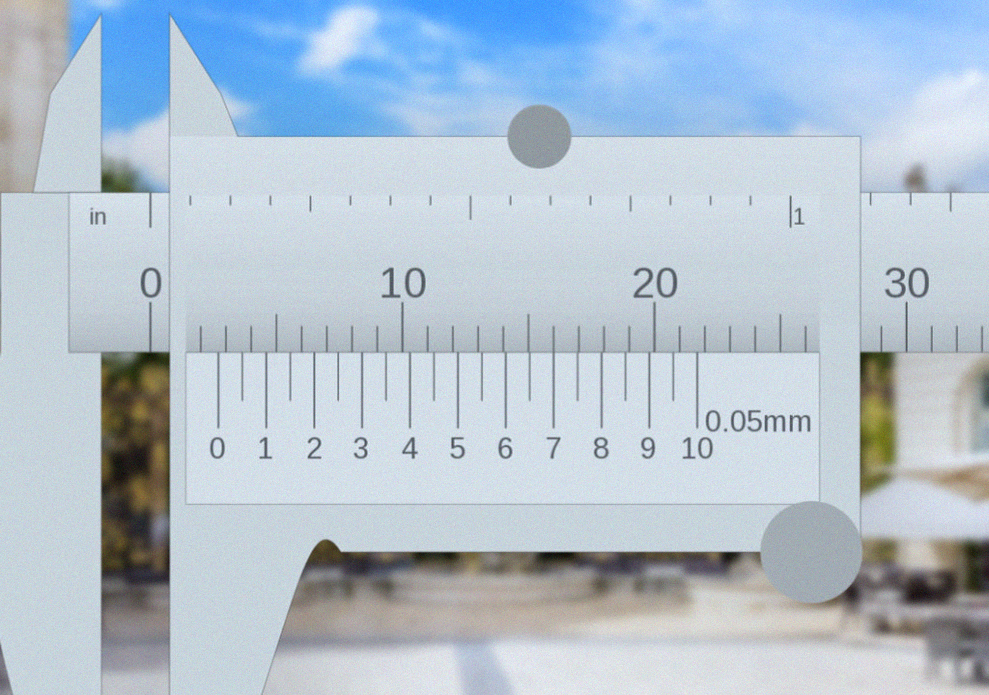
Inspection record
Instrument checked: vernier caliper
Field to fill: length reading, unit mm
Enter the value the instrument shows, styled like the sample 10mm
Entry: 2.70mm
